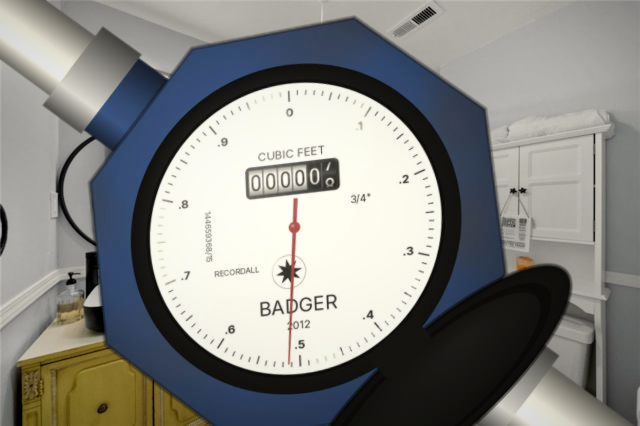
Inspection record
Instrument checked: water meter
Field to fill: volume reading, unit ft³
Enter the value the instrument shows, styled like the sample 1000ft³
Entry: 7.51ft³
